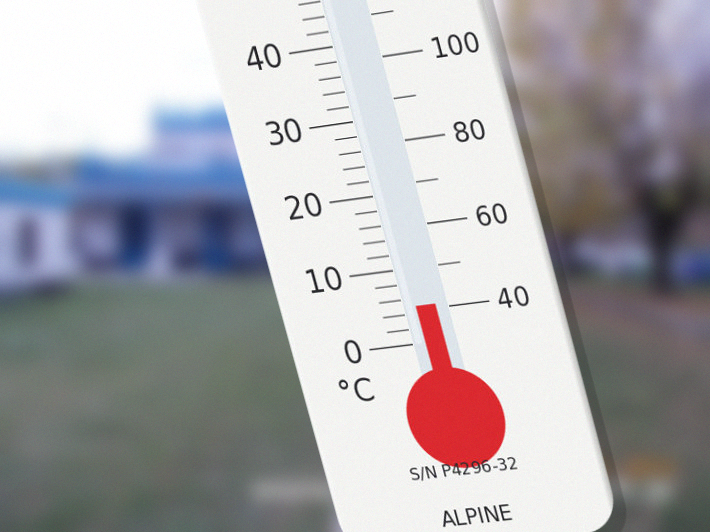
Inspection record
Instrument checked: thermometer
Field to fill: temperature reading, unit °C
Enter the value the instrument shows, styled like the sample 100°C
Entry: 5°C
